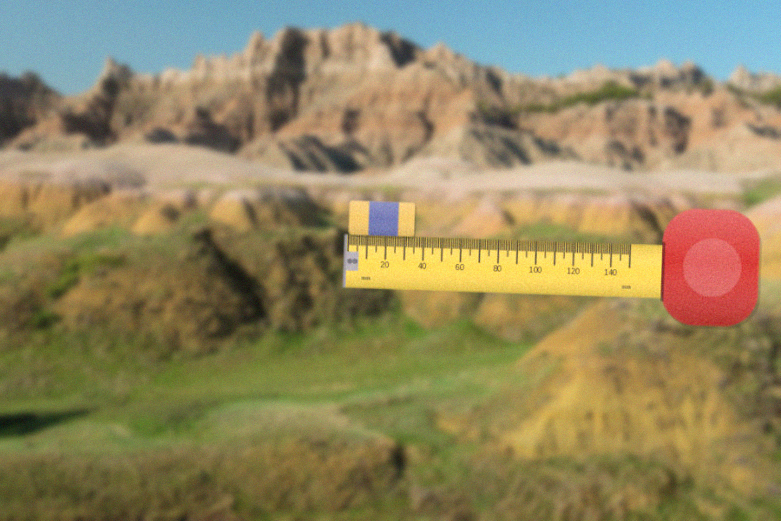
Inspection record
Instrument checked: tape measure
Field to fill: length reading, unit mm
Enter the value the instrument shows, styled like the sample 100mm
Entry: 35mm
